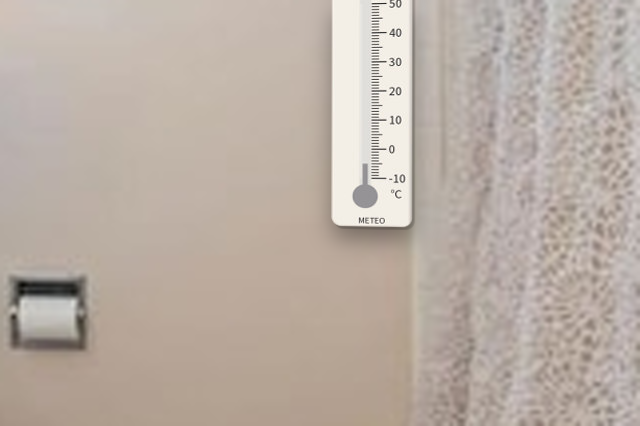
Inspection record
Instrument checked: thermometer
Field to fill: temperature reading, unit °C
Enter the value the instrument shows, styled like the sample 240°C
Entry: -5°C
